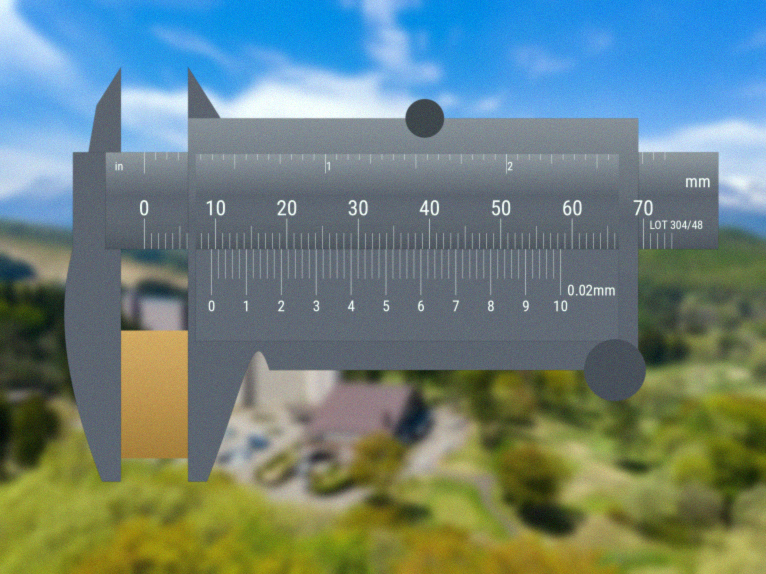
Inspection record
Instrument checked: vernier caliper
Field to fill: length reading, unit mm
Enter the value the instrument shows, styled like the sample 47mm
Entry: 9.4mm
